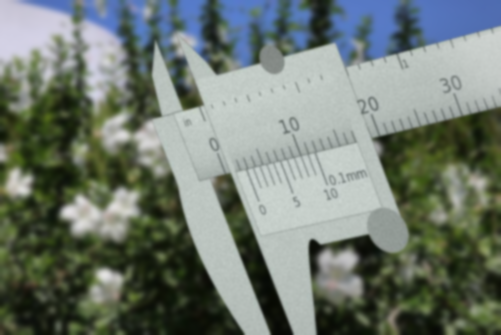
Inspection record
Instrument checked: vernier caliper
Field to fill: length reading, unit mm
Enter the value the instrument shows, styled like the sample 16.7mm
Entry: 2.8mm
